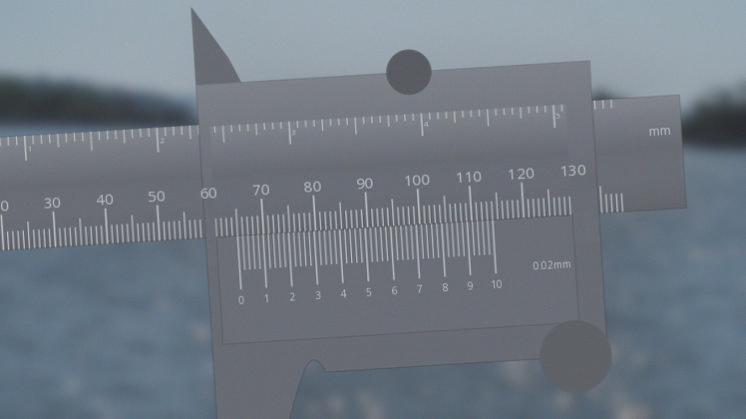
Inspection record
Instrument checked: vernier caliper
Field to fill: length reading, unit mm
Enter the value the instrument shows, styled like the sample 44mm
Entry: 65.0mm
